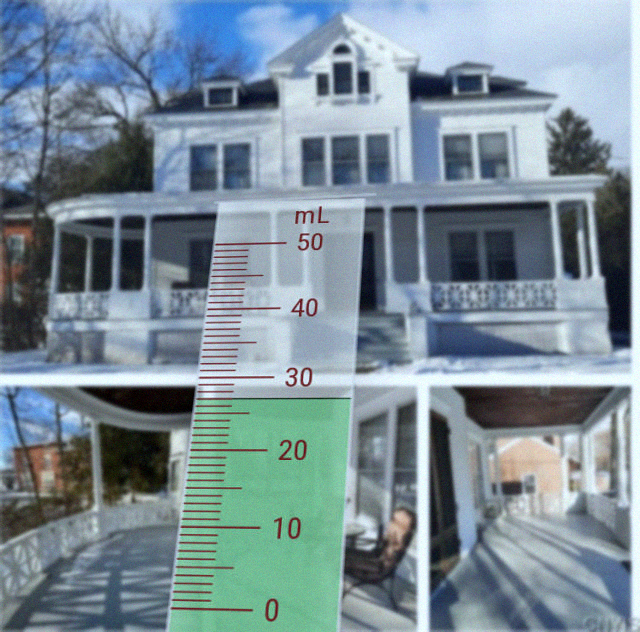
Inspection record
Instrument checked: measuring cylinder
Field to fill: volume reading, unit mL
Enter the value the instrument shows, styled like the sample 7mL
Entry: 27mL
